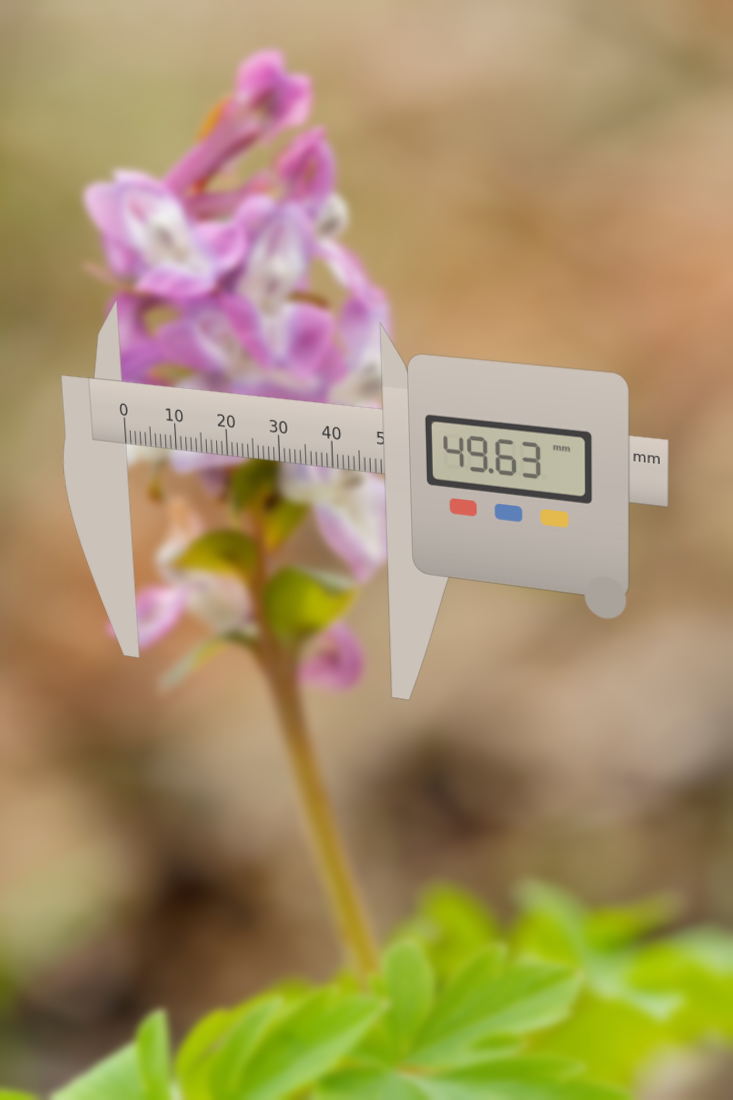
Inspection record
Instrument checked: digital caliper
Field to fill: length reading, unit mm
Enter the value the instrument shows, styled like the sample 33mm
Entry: 49.63mm
